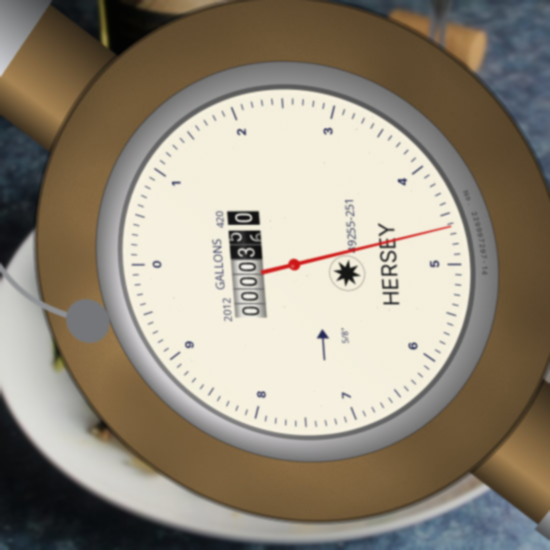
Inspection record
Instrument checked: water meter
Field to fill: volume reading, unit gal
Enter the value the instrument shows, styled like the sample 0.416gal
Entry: 354.6gal
